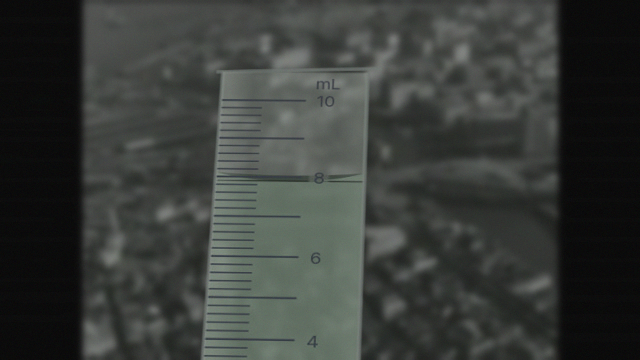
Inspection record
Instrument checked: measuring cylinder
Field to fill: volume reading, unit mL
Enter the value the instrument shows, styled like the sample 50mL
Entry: 7.9mL
